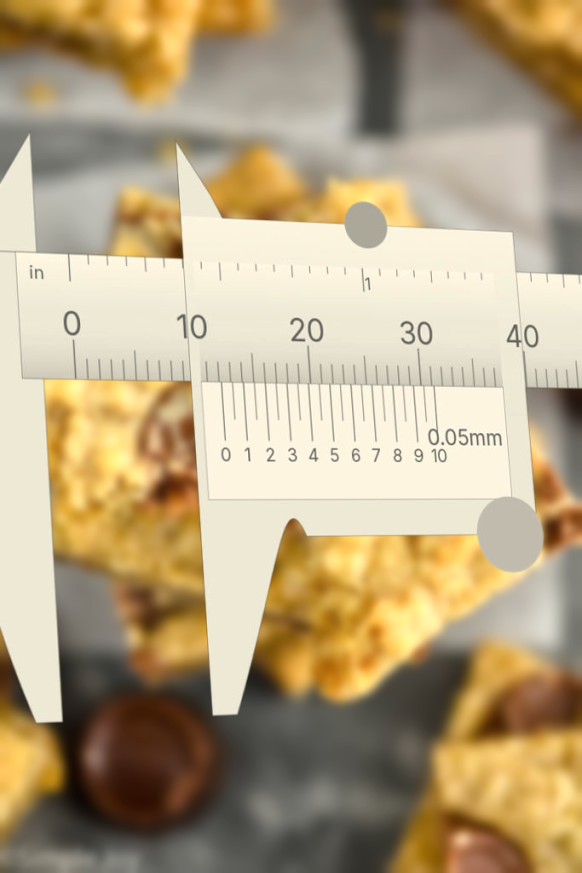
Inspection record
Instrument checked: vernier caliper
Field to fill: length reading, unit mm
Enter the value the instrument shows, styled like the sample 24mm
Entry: 12.2mm
